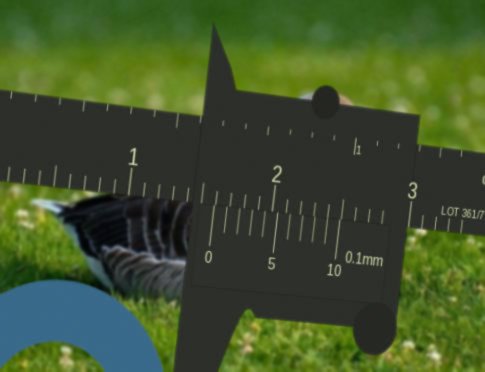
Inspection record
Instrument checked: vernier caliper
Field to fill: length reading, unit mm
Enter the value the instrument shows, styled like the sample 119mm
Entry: 15.9mm
